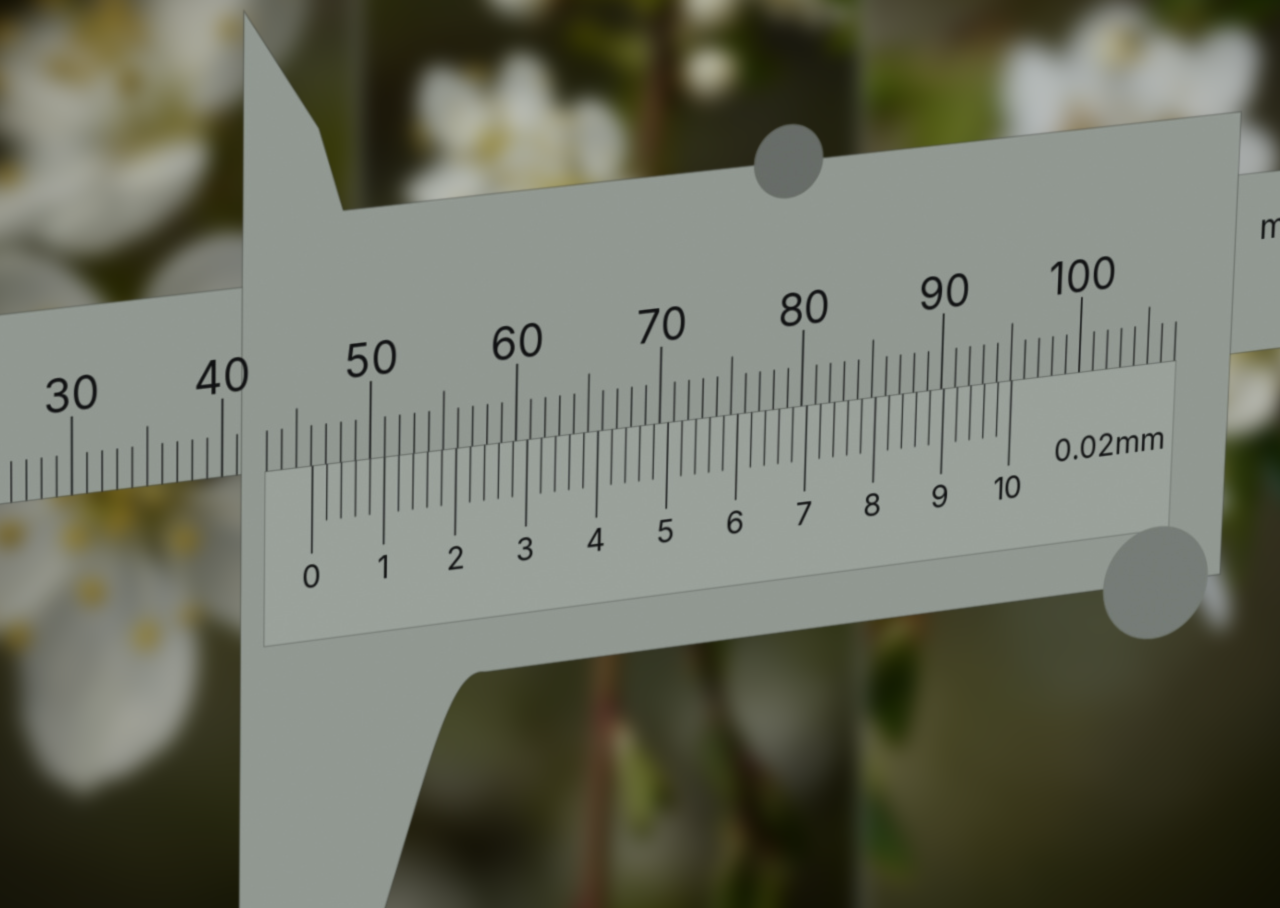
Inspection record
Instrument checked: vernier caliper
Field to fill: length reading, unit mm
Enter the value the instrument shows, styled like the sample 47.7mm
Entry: 46.1mm
